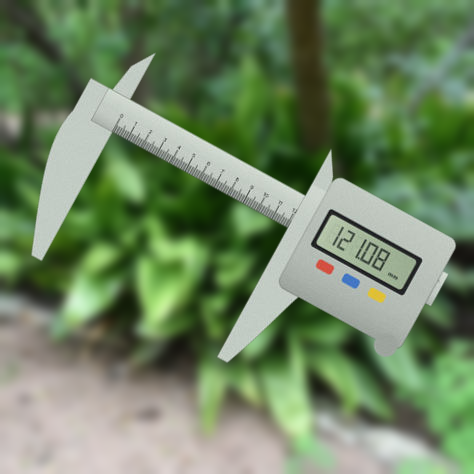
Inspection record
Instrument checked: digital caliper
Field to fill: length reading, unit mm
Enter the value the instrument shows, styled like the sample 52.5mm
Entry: 121.08mm
